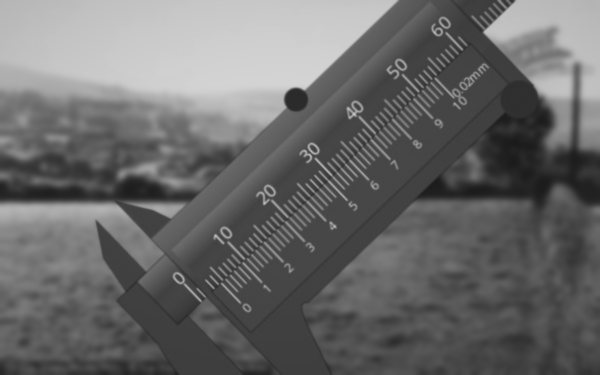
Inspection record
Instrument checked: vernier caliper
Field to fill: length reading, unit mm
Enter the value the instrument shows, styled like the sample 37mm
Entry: 4.5mm
